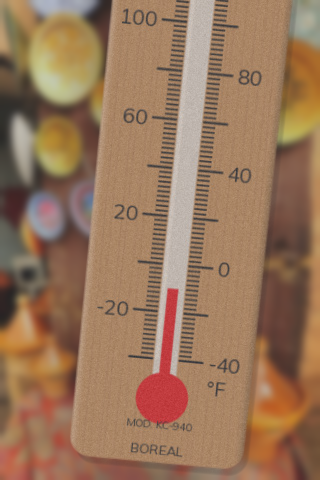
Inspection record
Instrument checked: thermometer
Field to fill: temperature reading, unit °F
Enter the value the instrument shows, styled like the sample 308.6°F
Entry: -10°F
